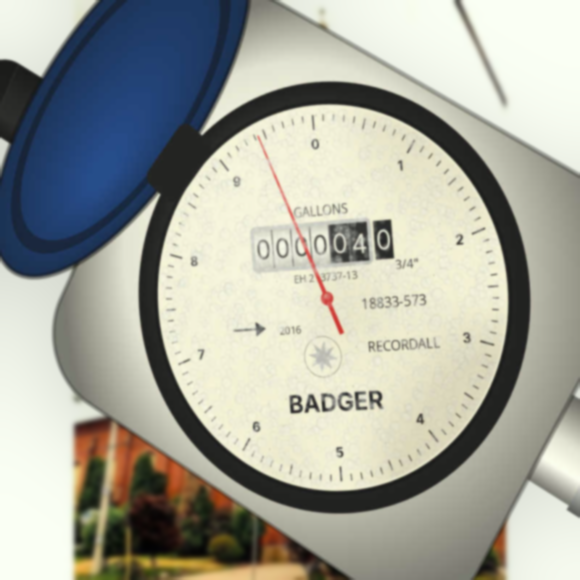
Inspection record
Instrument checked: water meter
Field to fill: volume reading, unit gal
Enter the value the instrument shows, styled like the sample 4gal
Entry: 39.4gal
